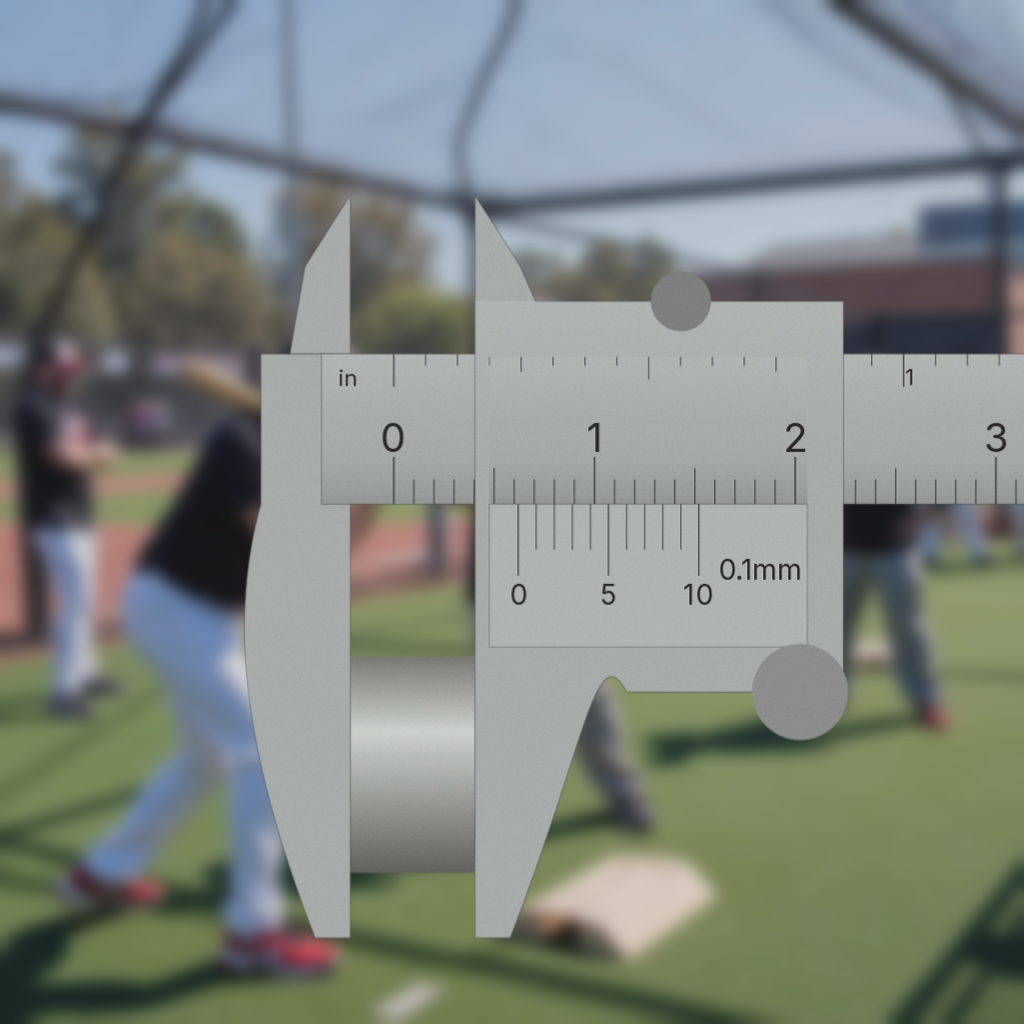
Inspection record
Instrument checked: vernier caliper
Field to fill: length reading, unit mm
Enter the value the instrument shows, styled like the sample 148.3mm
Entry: 6.2mm
